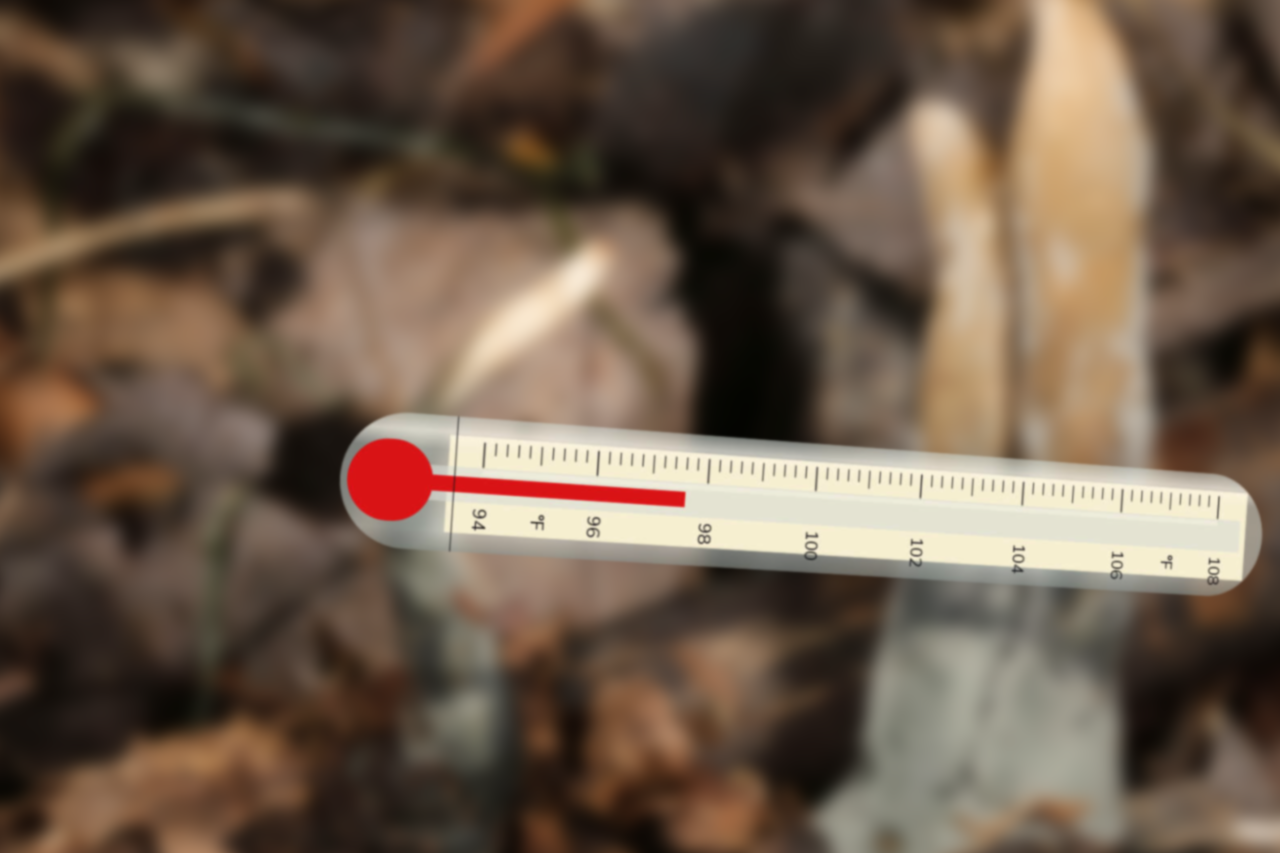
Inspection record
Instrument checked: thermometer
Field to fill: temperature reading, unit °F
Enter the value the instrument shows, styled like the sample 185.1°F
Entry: 97.6°F
